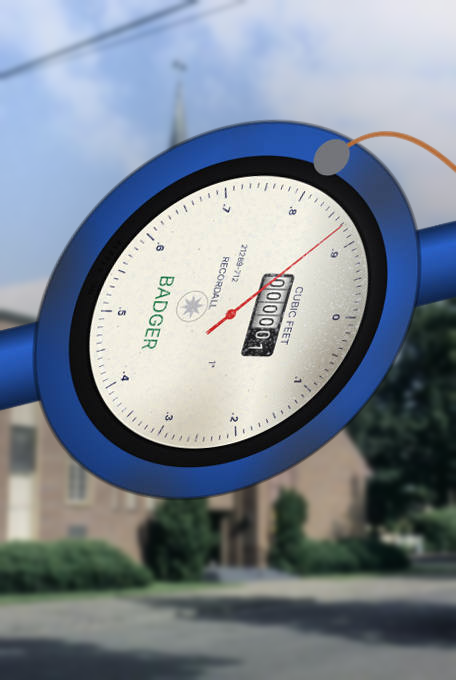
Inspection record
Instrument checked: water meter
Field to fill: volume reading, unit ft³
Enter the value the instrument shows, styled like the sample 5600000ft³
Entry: 0.87ft³
